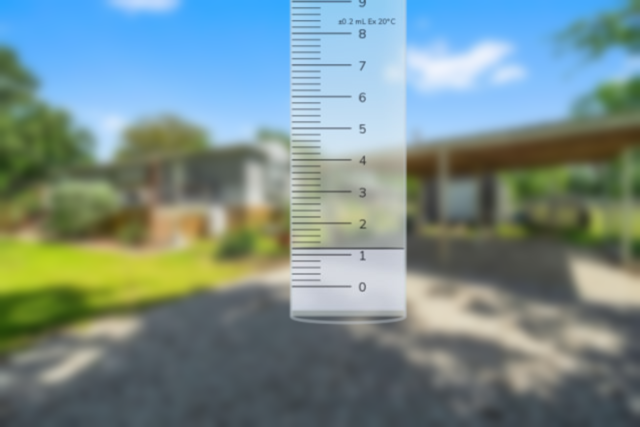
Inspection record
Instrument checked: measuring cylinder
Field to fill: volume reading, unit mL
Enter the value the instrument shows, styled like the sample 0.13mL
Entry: 1.2mL
